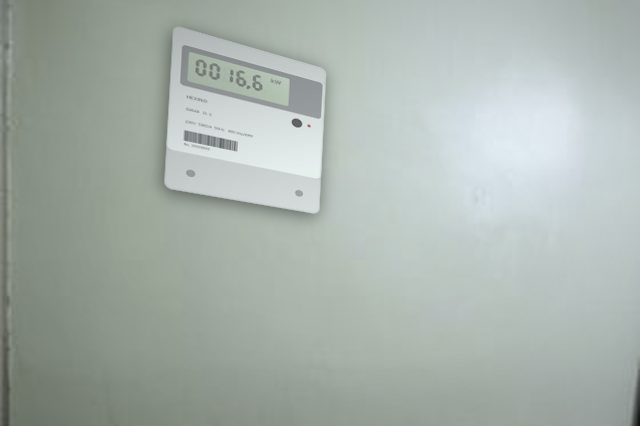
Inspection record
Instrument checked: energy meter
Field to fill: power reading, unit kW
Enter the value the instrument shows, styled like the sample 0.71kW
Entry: 16.6kW
